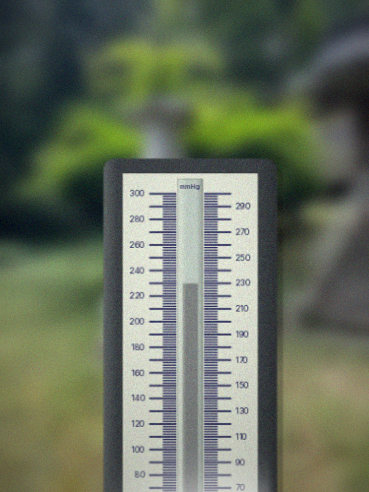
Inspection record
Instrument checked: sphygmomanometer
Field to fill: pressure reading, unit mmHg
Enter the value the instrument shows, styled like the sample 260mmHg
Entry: 230mmHg
